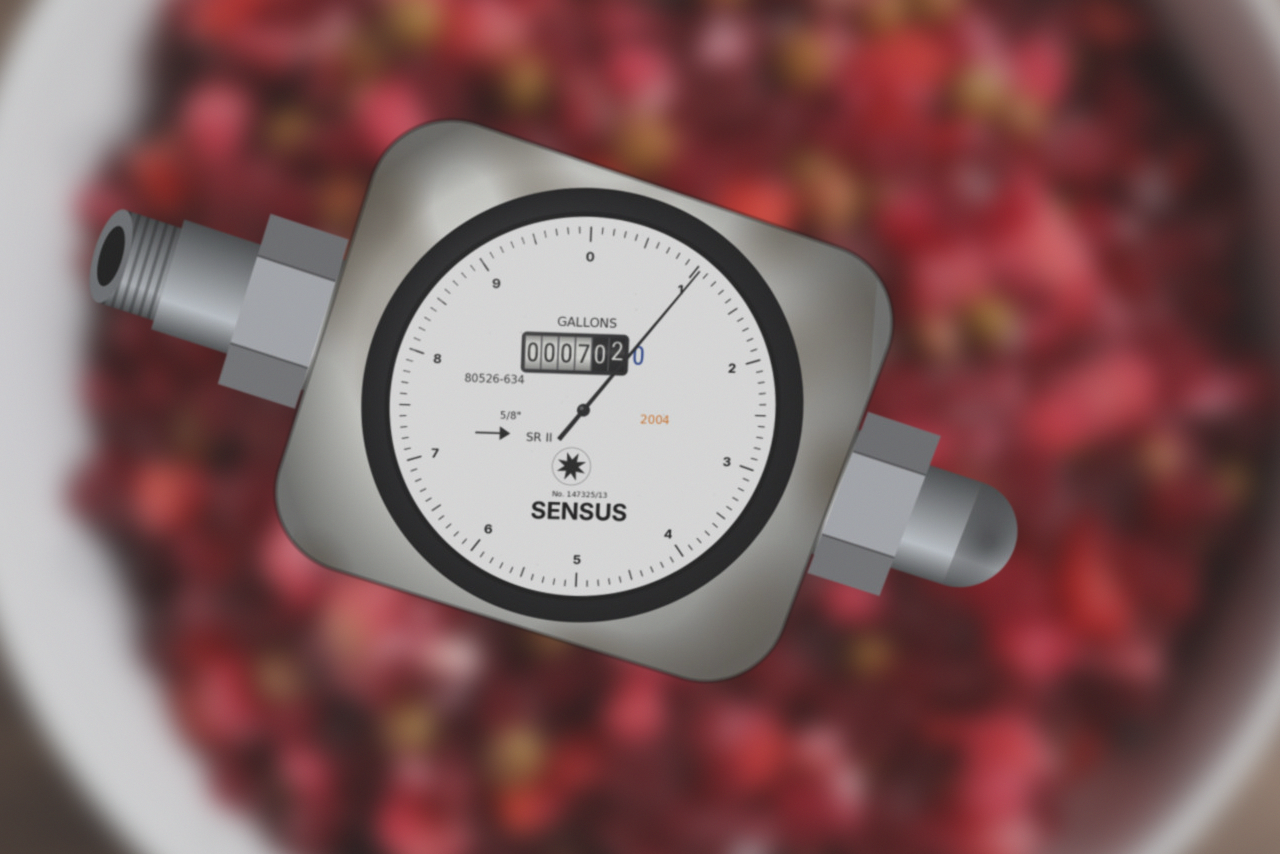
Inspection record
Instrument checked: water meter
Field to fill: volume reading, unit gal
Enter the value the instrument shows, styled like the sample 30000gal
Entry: 7021.0gal
